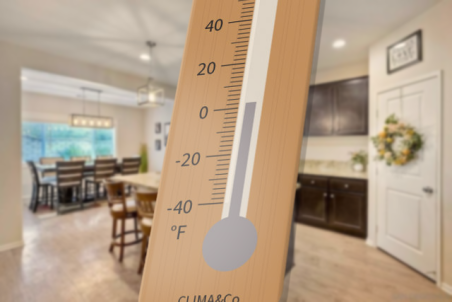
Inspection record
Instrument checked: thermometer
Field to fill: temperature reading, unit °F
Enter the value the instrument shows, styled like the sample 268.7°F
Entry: 2°F
